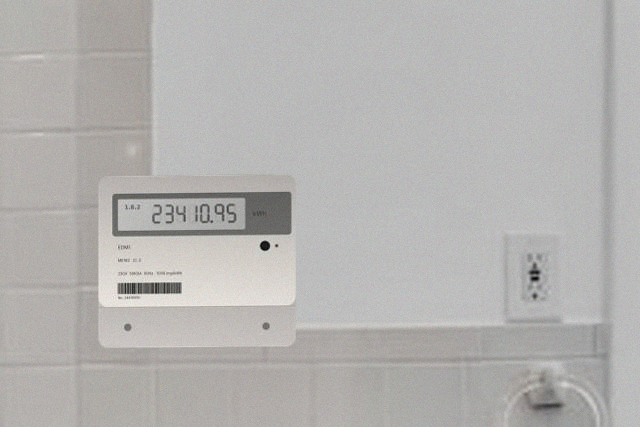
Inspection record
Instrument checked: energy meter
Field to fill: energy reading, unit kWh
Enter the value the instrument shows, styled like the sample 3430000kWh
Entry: 23410.95kWh
